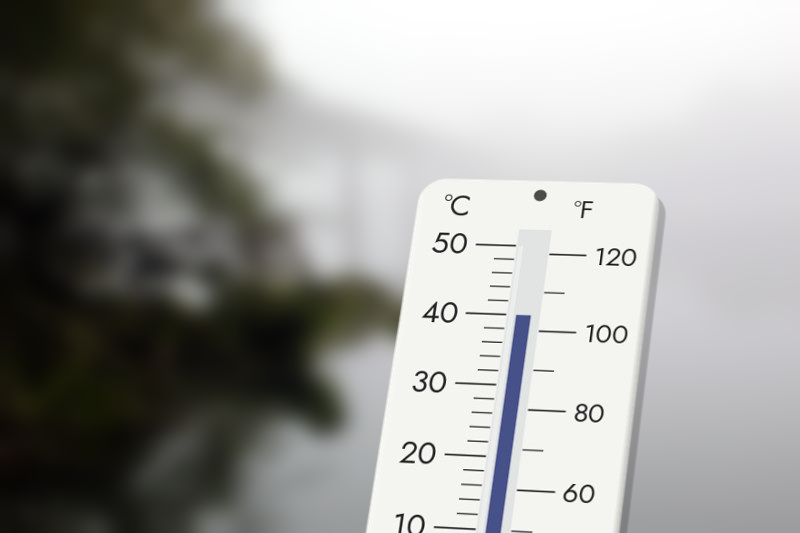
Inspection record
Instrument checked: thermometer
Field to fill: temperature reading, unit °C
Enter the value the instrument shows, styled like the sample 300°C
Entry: 40°C
